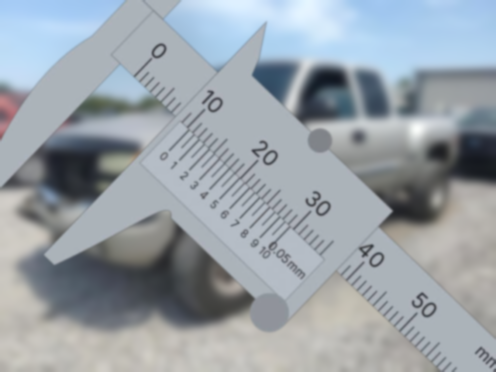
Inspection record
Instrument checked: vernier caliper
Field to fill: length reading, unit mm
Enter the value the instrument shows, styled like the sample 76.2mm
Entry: 10.4mm
